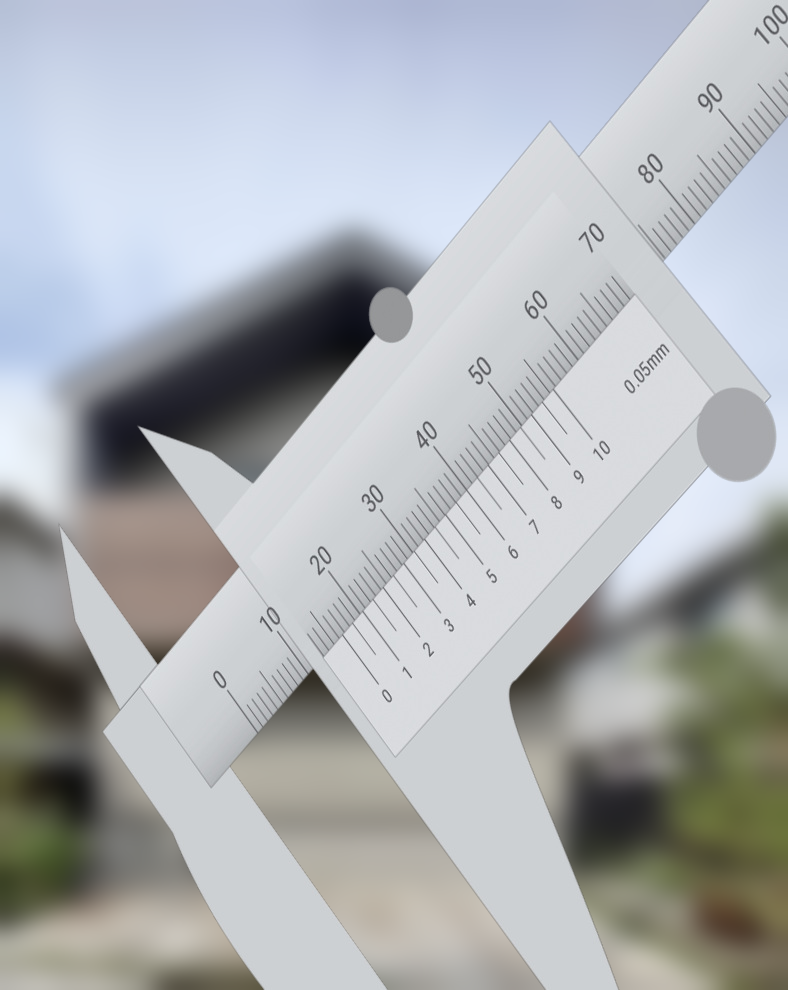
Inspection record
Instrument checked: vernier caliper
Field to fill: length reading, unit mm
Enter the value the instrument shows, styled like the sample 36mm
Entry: 16.6mm
